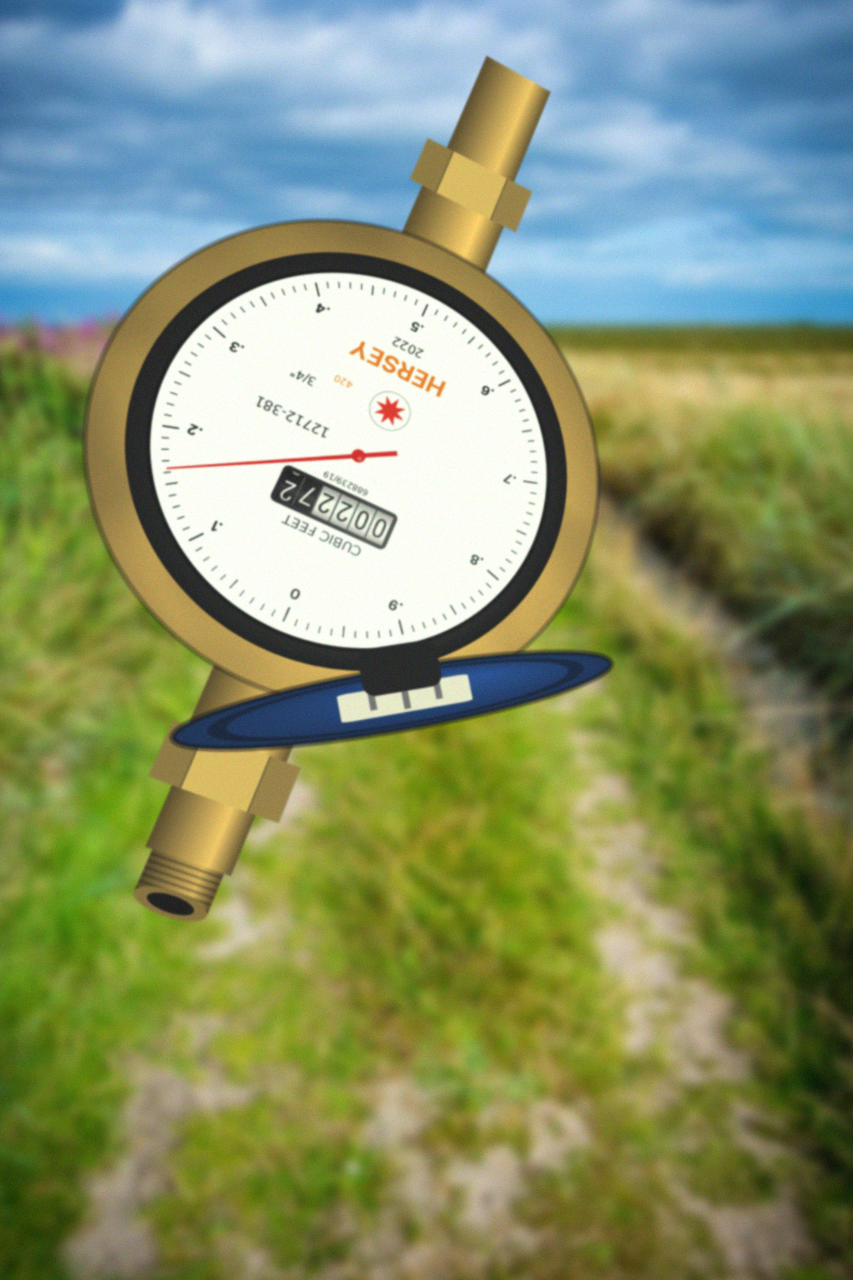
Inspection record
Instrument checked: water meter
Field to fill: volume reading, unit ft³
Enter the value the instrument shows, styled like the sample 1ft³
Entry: 2272.16ft³
